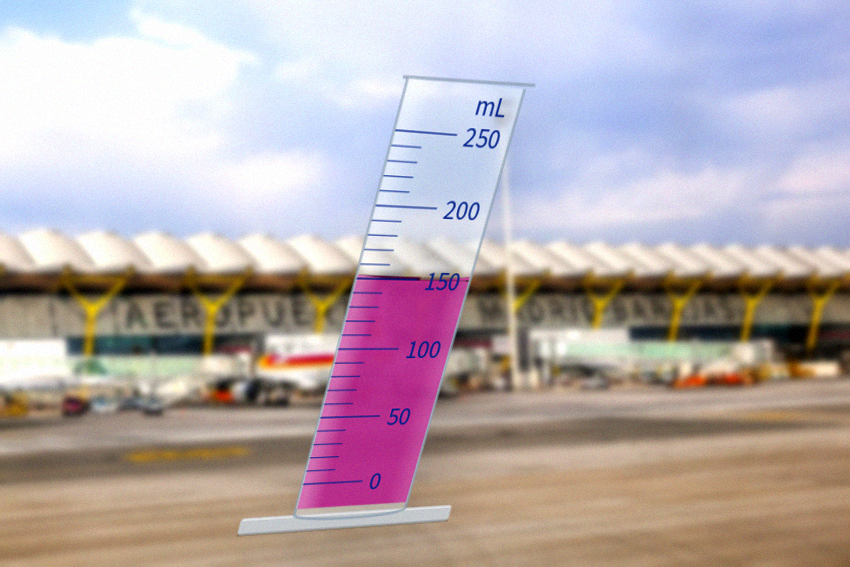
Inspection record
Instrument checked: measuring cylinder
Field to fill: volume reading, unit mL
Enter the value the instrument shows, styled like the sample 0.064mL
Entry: 150mL
